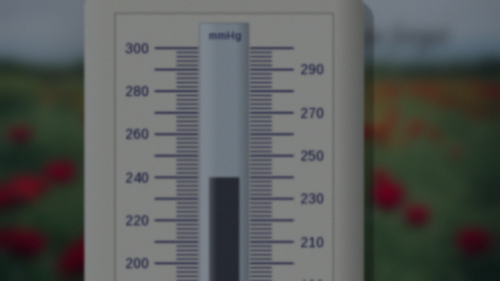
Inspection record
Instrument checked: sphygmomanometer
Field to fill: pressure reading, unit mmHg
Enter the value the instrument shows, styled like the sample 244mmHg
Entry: 240mmHg
